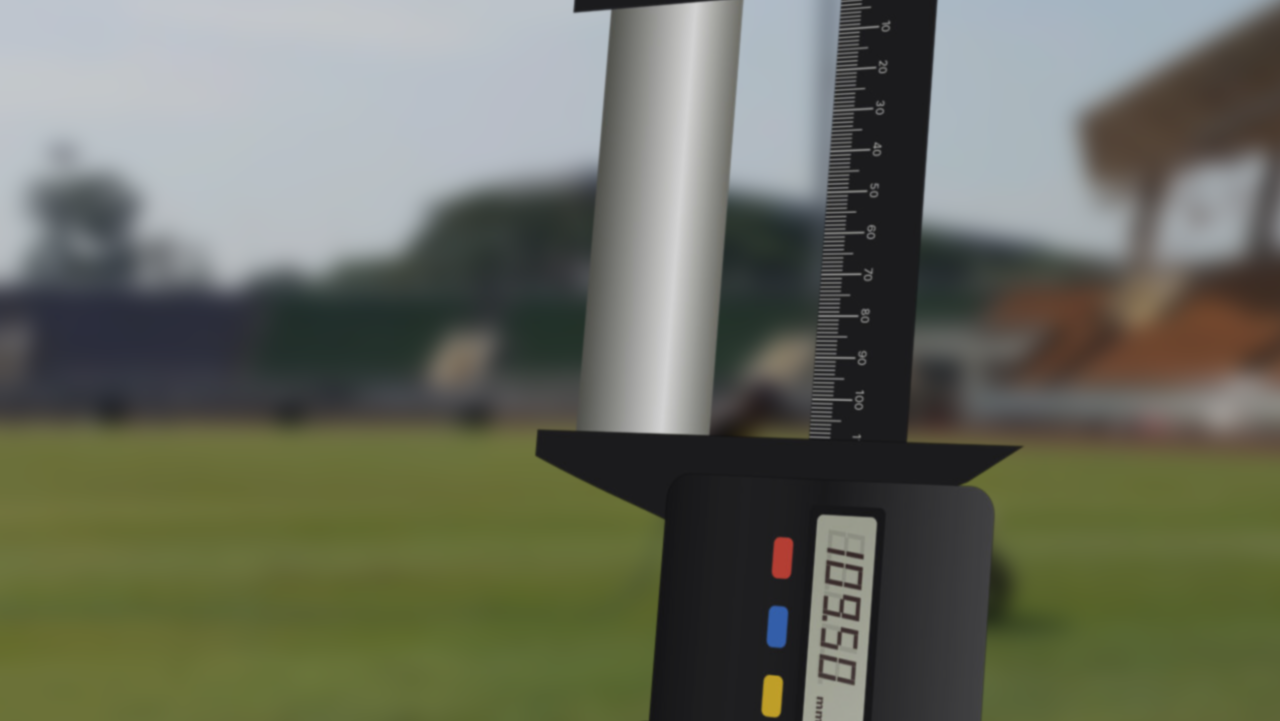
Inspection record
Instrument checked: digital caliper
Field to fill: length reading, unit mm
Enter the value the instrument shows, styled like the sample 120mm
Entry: 109.50mm
